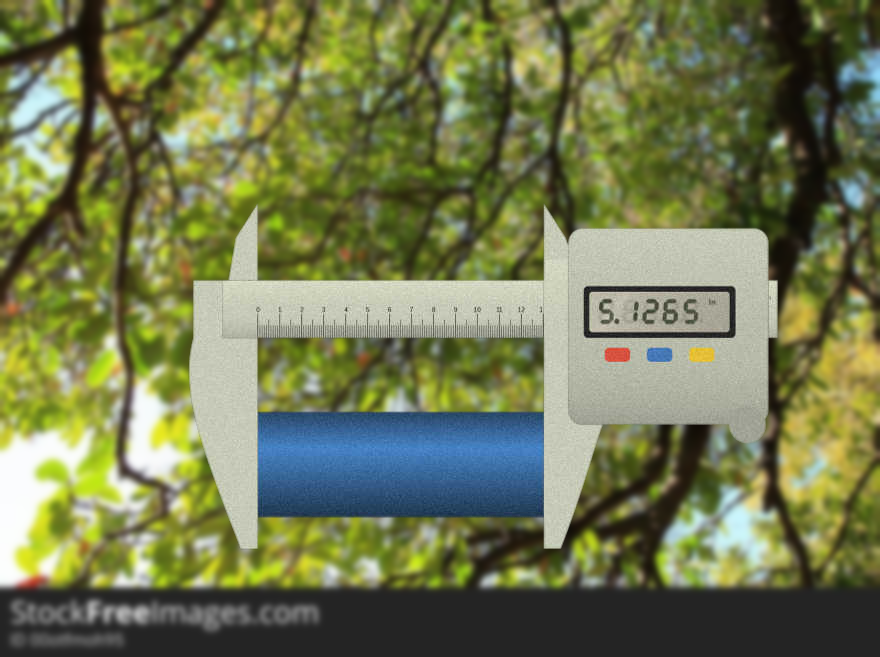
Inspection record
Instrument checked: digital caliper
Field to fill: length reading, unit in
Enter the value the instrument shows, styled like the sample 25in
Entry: 5.1265in
